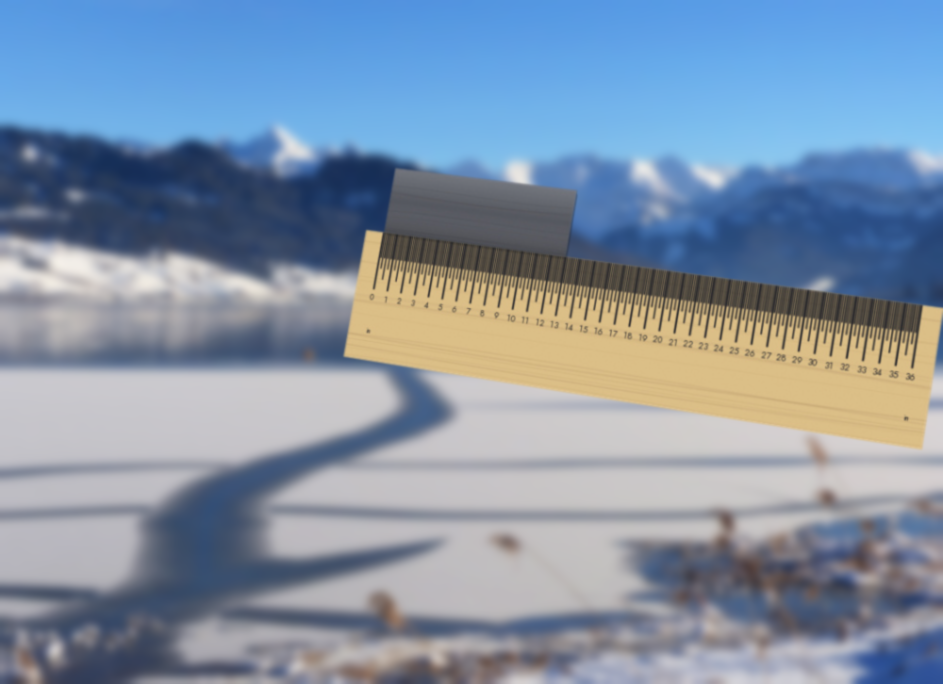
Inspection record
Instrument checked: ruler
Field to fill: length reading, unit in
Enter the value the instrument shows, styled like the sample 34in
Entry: 13in
